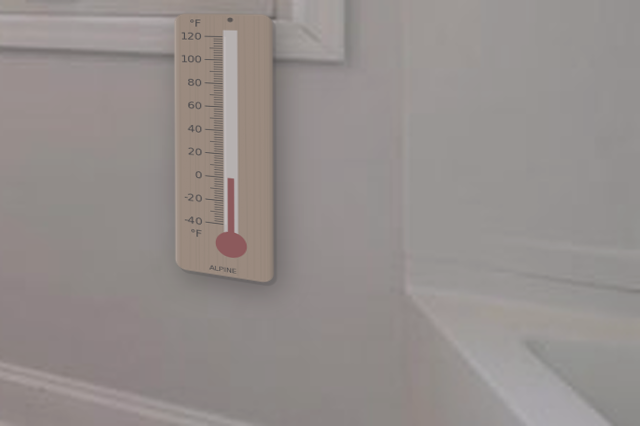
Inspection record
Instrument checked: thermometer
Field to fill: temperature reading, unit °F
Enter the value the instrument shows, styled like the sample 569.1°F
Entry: 0°F
